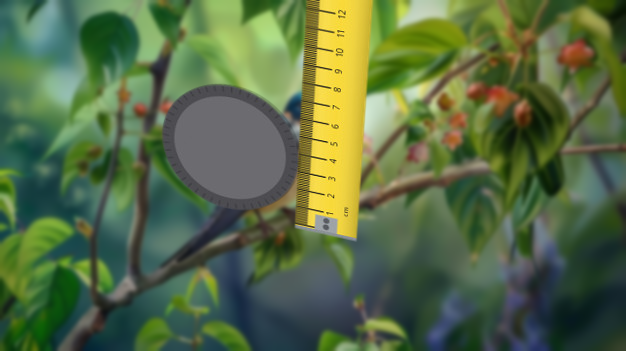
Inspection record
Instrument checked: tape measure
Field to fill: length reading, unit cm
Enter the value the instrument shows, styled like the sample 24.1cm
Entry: 7cm
